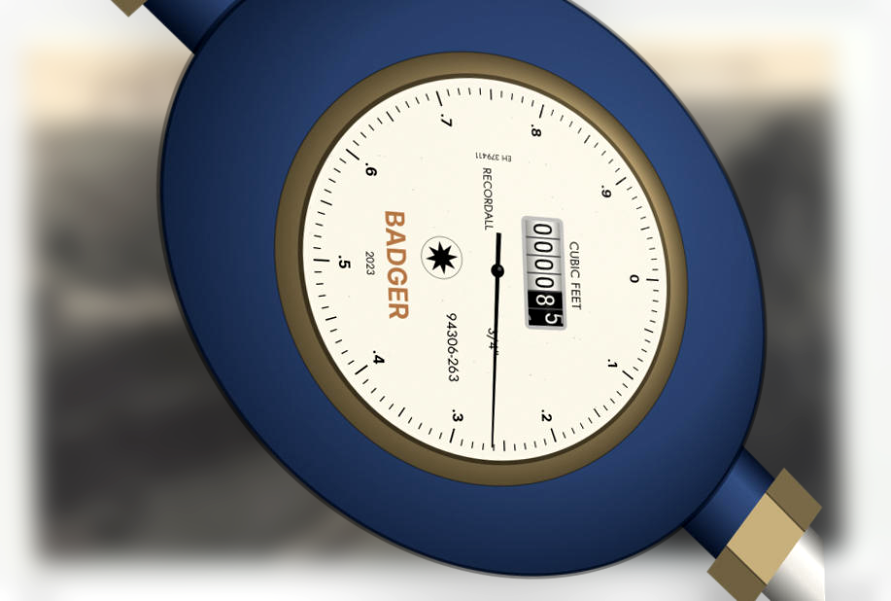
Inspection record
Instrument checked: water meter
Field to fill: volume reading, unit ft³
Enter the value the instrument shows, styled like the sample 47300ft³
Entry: 85.26ft³
